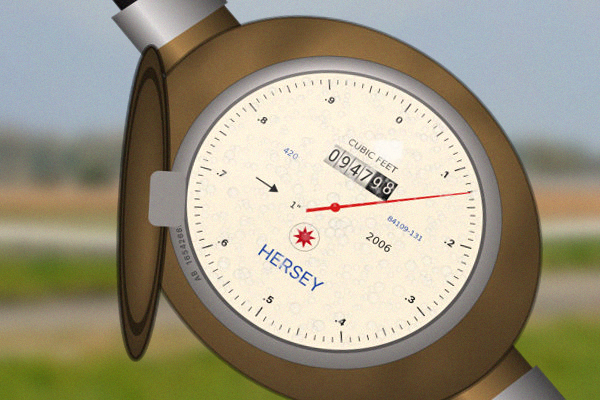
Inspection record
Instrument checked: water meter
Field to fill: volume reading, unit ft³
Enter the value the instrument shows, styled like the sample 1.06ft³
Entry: 94798.13ft³
